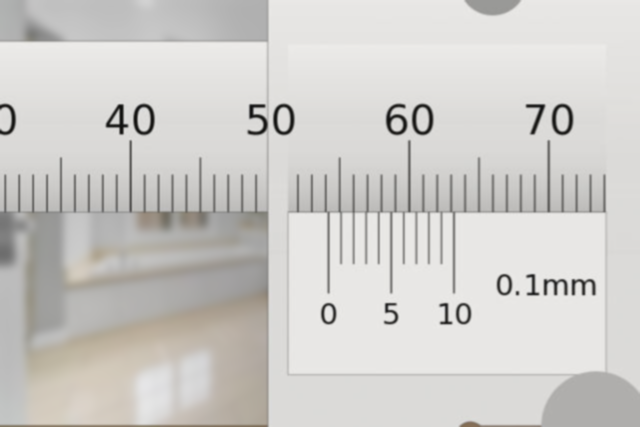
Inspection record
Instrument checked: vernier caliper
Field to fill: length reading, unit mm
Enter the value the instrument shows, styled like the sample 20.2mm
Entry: 54.2mm
